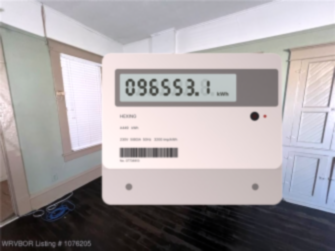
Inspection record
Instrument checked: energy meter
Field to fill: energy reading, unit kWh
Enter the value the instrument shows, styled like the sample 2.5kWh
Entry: 96553.1kWh
